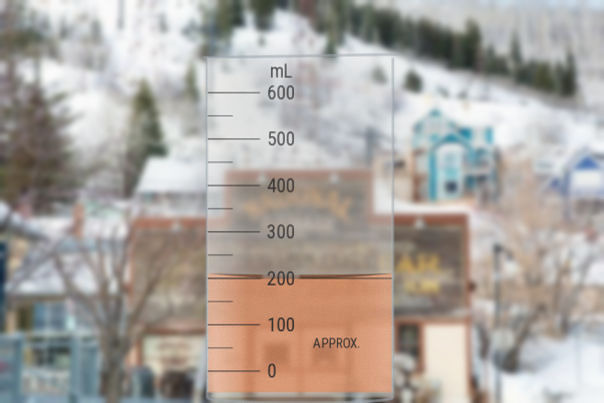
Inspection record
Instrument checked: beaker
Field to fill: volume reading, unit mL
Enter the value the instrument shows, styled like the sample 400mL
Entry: 200mL
